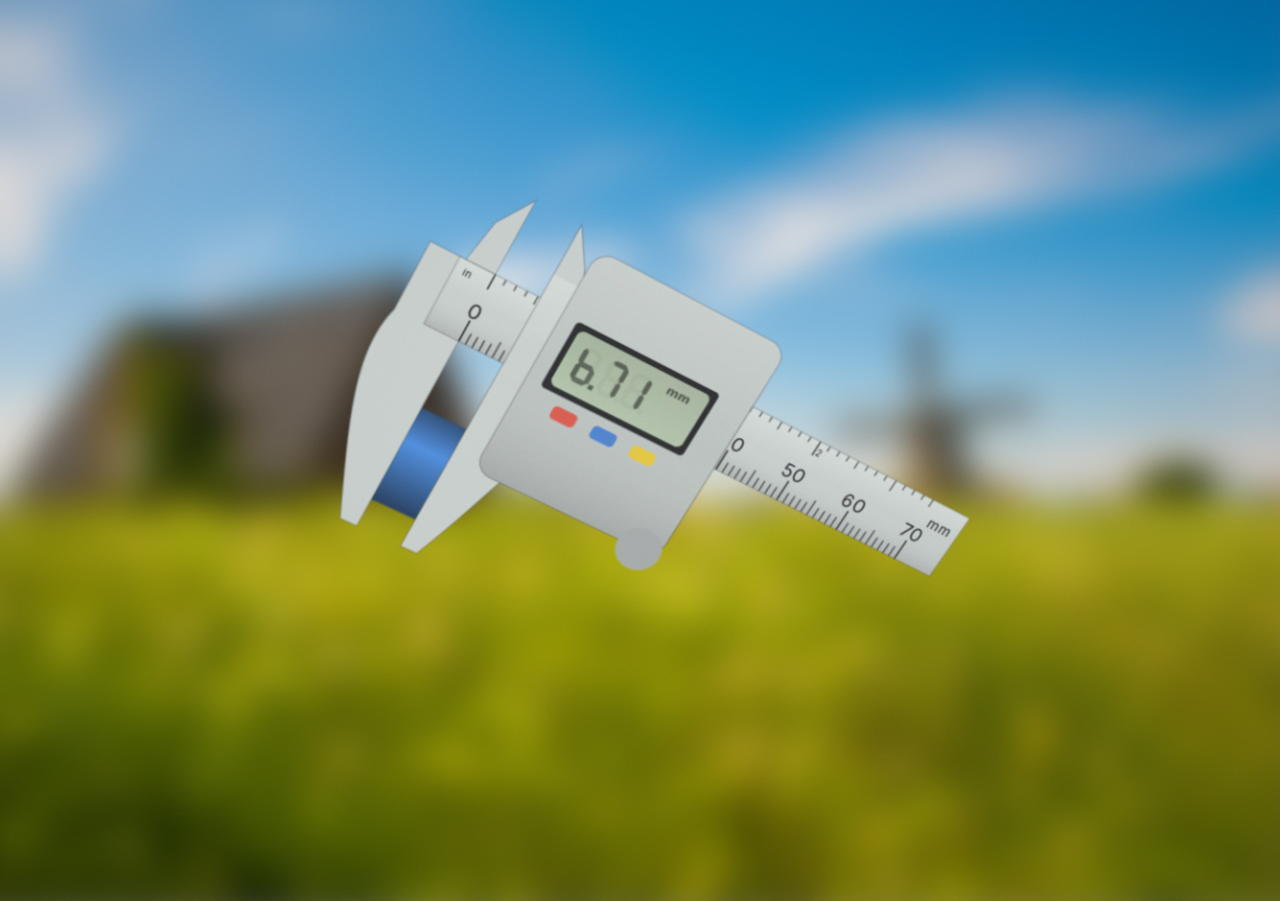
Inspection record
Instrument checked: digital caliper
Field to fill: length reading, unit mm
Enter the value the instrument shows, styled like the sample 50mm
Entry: 6.71mm
